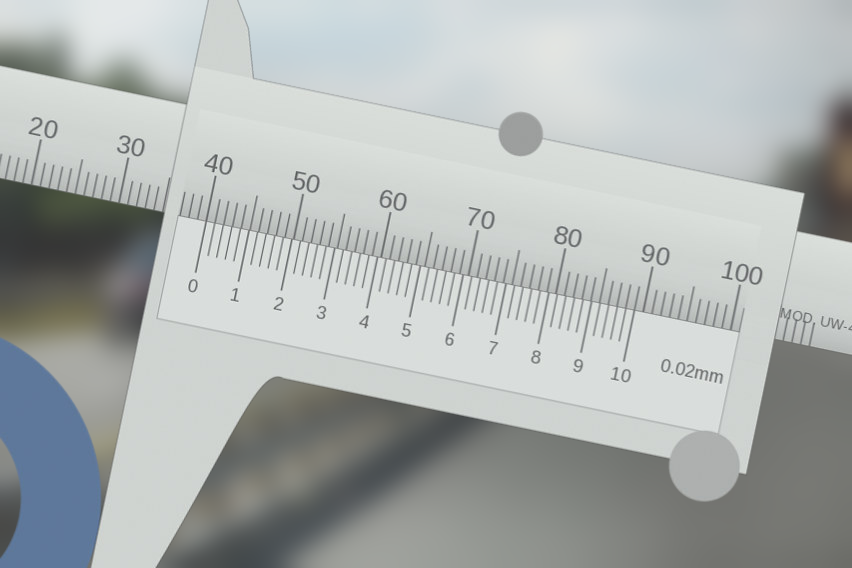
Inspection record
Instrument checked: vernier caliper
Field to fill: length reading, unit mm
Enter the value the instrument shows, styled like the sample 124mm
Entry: 40.0mm
